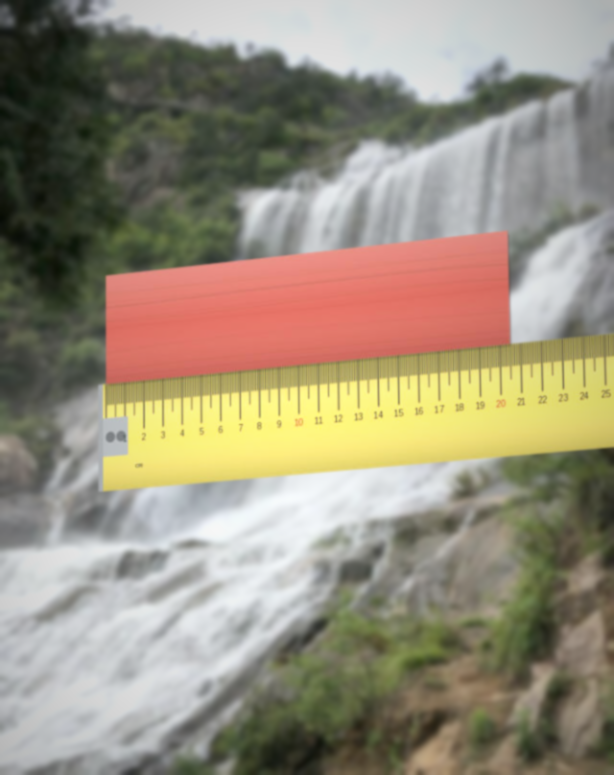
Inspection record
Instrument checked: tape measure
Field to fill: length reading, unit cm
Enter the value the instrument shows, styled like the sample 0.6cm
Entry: 20.5cm
